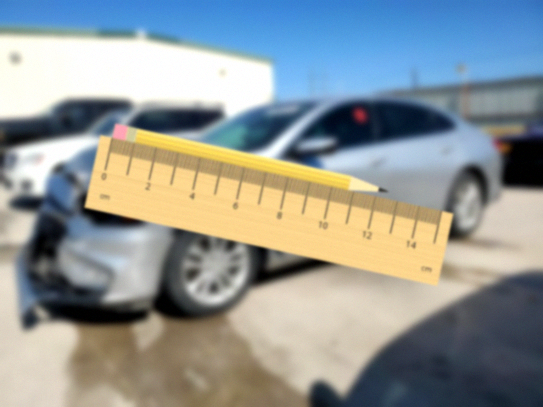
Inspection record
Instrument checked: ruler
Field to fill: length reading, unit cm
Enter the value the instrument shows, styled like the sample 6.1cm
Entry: 12.5cm
